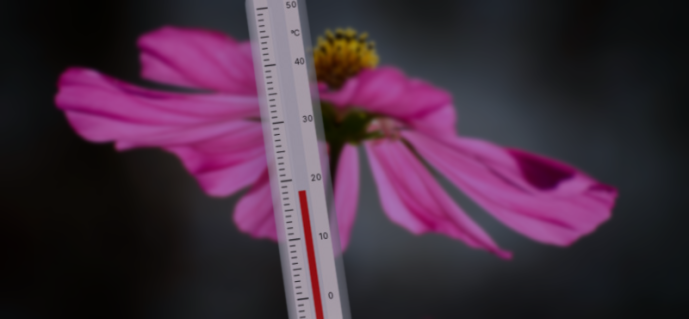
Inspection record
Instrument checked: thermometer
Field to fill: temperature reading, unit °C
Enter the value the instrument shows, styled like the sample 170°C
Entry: 18°C
